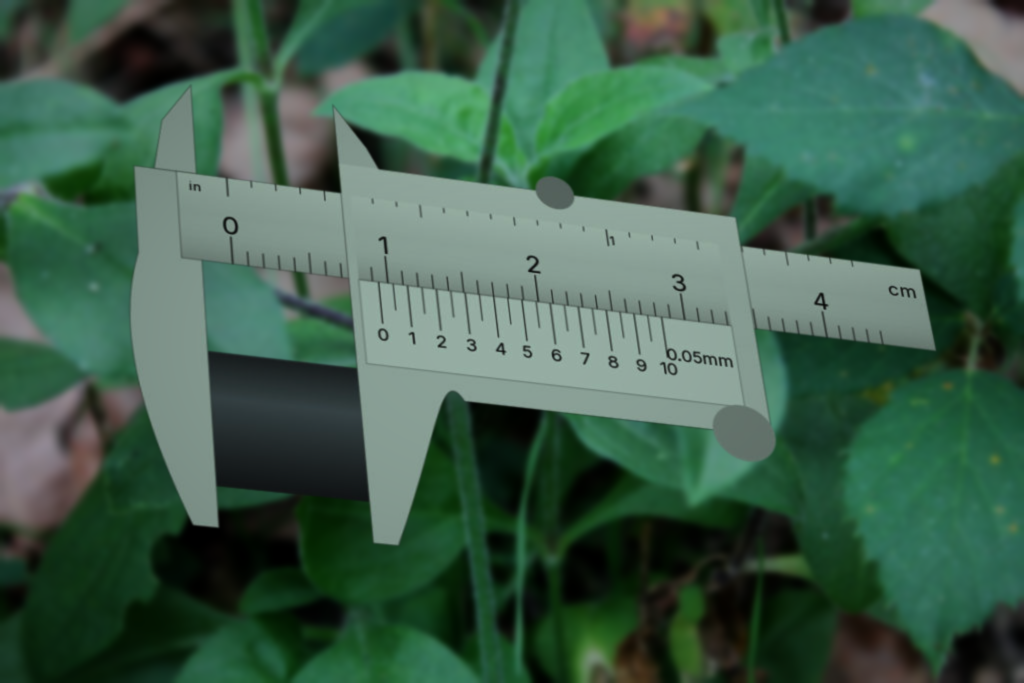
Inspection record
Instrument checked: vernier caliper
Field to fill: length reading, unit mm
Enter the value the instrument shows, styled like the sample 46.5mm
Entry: 9.4mm
